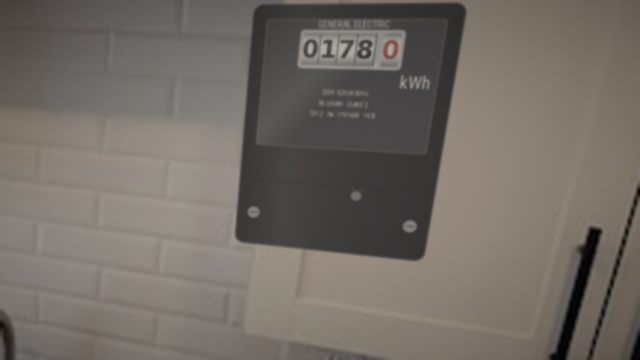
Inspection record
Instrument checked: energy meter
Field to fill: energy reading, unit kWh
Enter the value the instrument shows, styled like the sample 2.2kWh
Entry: 178.0kWh
